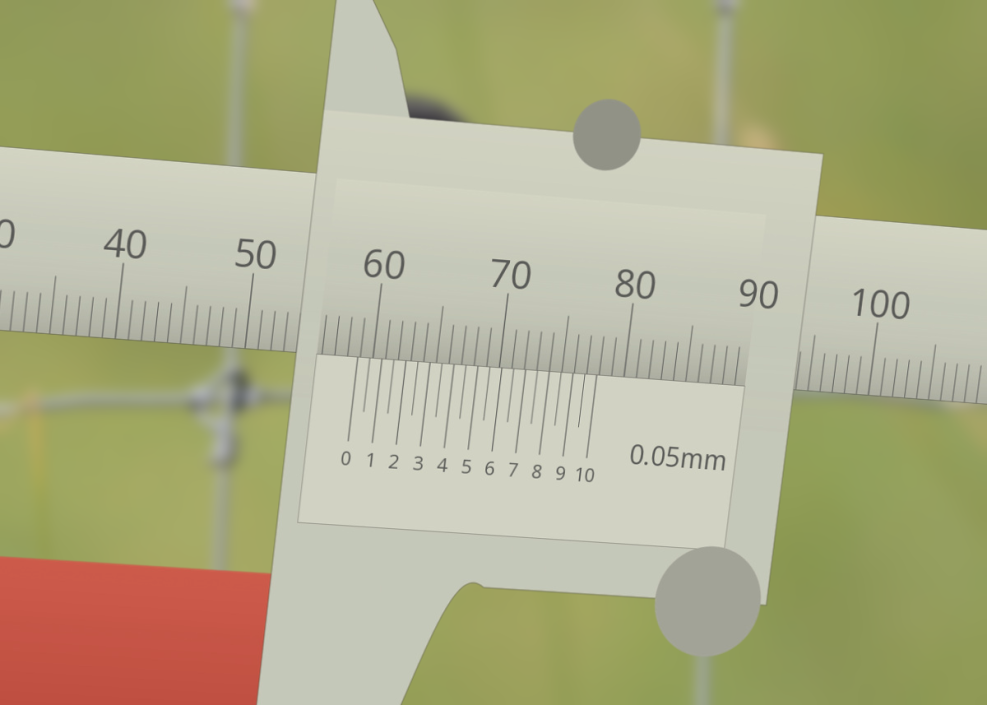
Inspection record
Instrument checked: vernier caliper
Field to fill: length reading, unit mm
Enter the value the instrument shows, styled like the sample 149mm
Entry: 58.8mm
